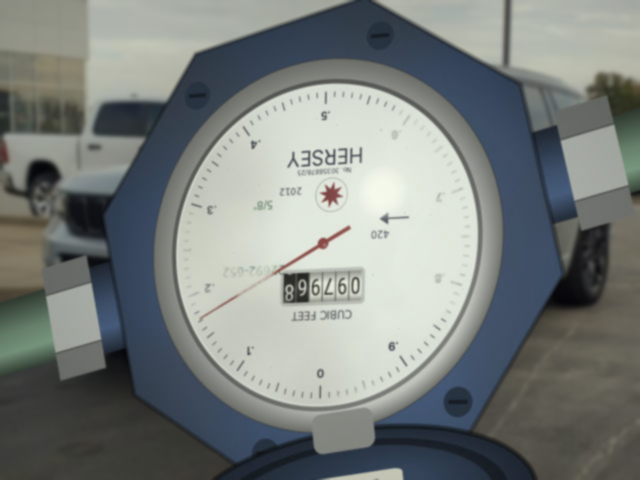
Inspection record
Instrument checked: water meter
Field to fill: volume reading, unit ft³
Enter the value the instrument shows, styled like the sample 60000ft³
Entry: 97968.17ft³
